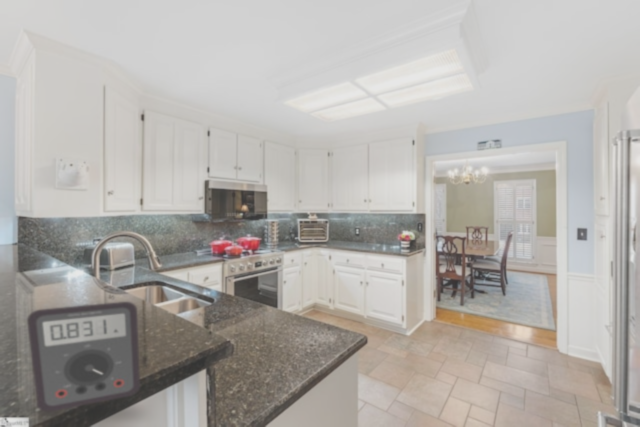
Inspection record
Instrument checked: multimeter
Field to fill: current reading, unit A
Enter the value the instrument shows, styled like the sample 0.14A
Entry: 0.831A
